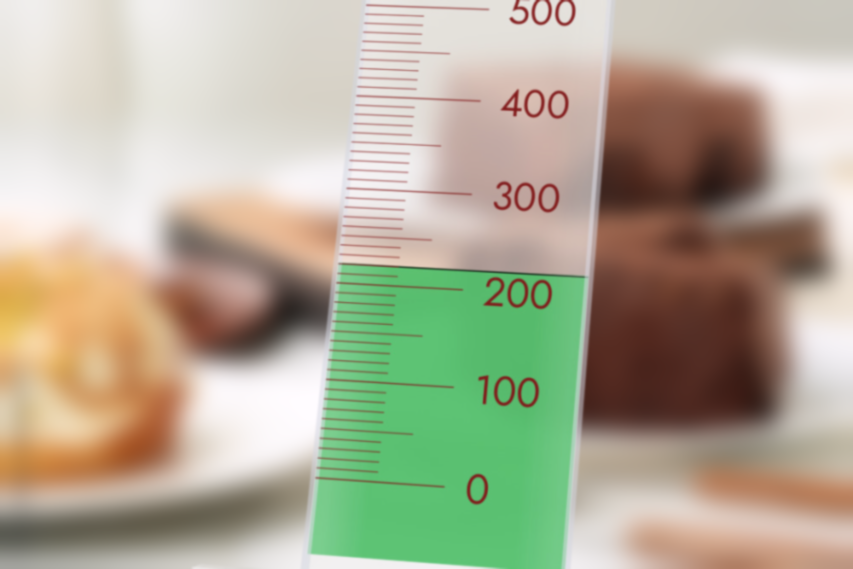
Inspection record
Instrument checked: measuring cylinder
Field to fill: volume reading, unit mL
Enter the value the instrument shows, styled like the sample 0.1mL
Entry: 220mL
